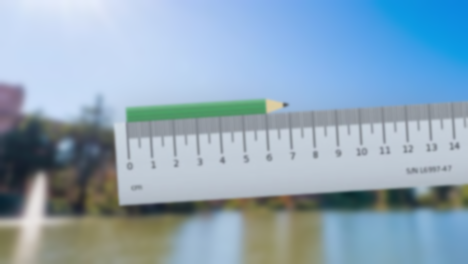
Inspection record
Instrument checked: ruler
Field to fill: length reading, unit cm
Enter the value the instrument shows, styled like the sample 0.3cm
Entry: 7cm
